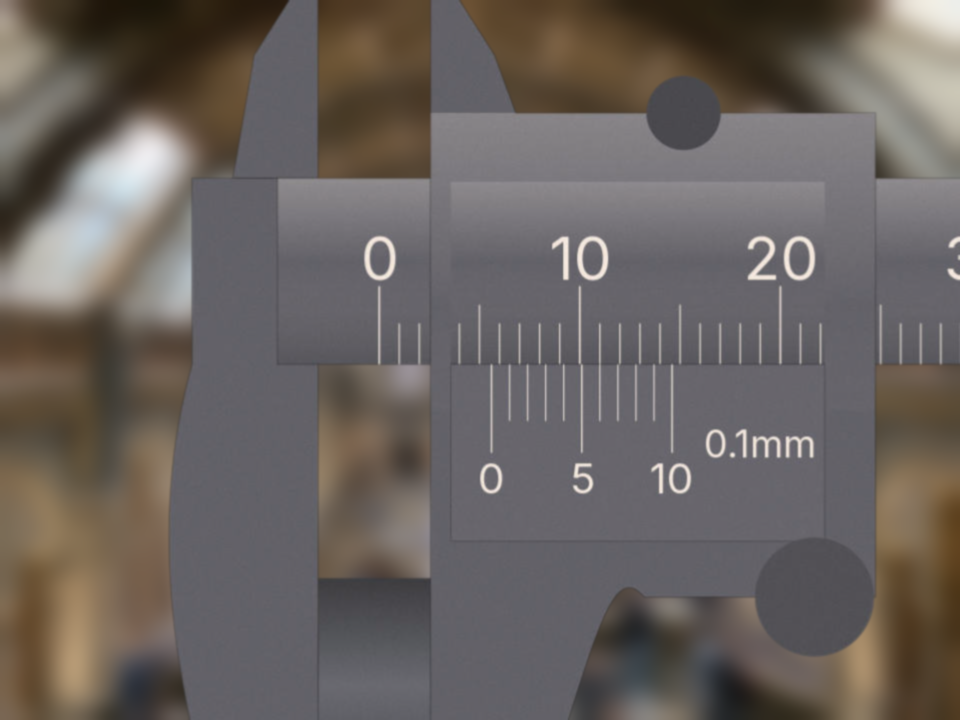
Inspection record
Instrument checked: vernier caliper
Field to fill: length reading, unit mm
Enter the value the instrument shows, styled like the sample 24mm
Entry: 5.6mm
